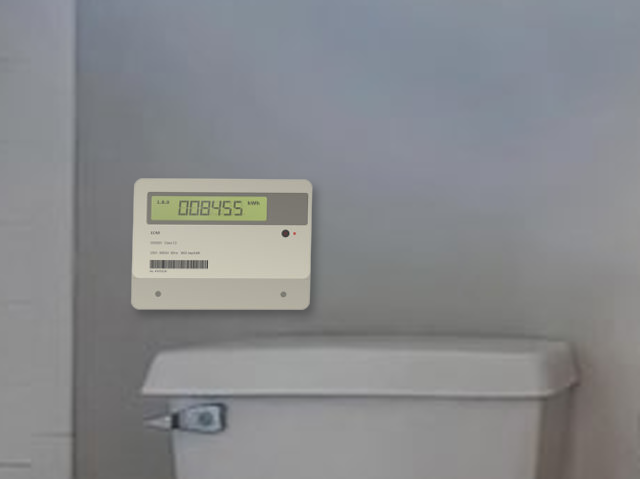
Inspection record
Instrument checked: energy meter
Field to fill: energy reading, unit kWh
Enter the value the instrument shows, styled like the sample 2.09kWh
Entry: 8455kWh
